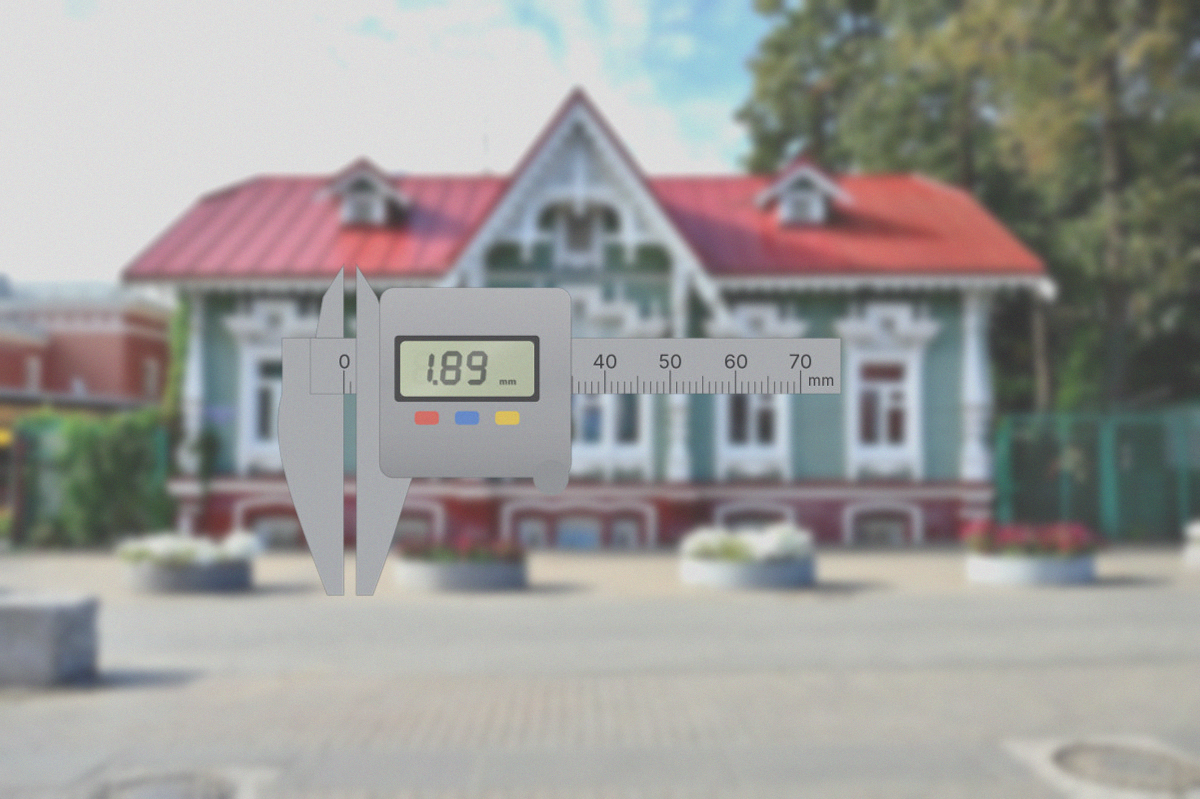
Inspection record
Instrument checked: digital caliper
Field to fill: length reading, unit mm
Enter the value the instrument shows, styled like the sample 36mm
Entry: 1.89mm
